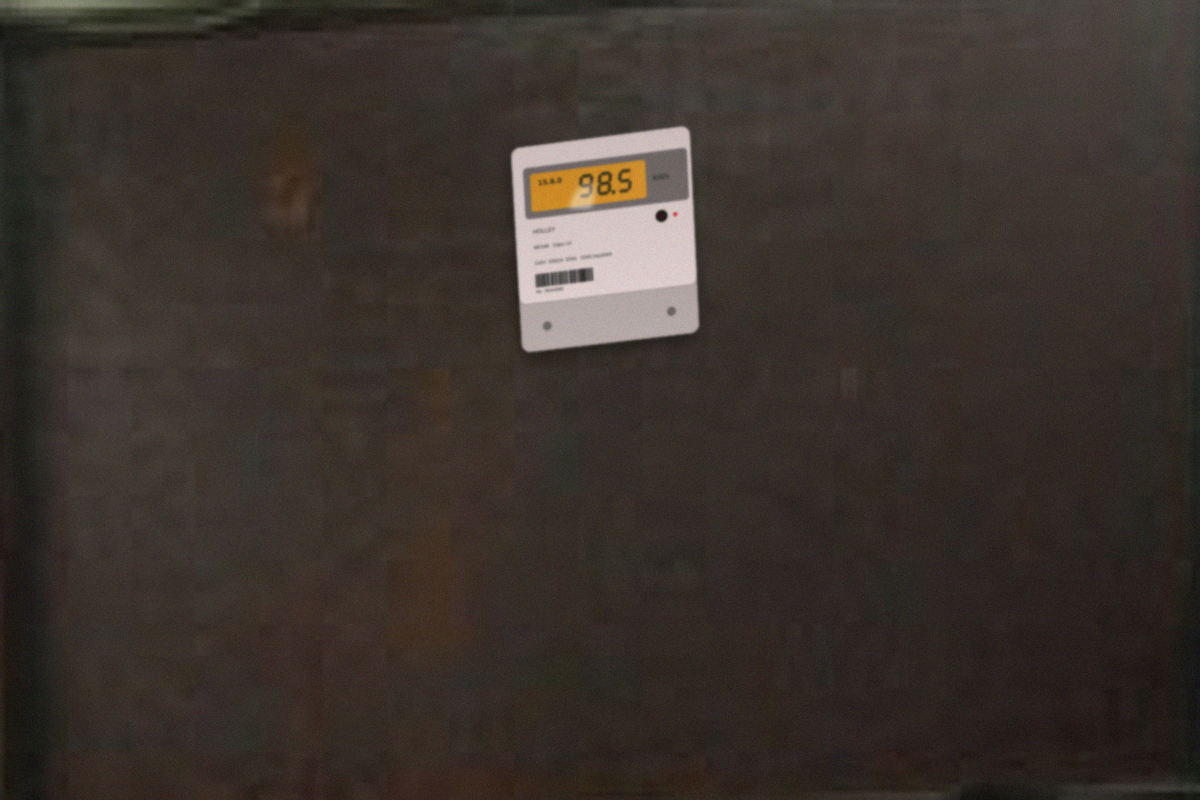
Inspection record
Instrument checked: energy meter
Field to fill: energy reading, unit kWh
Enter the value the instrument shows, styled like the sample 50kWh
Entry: 98.5kWh
